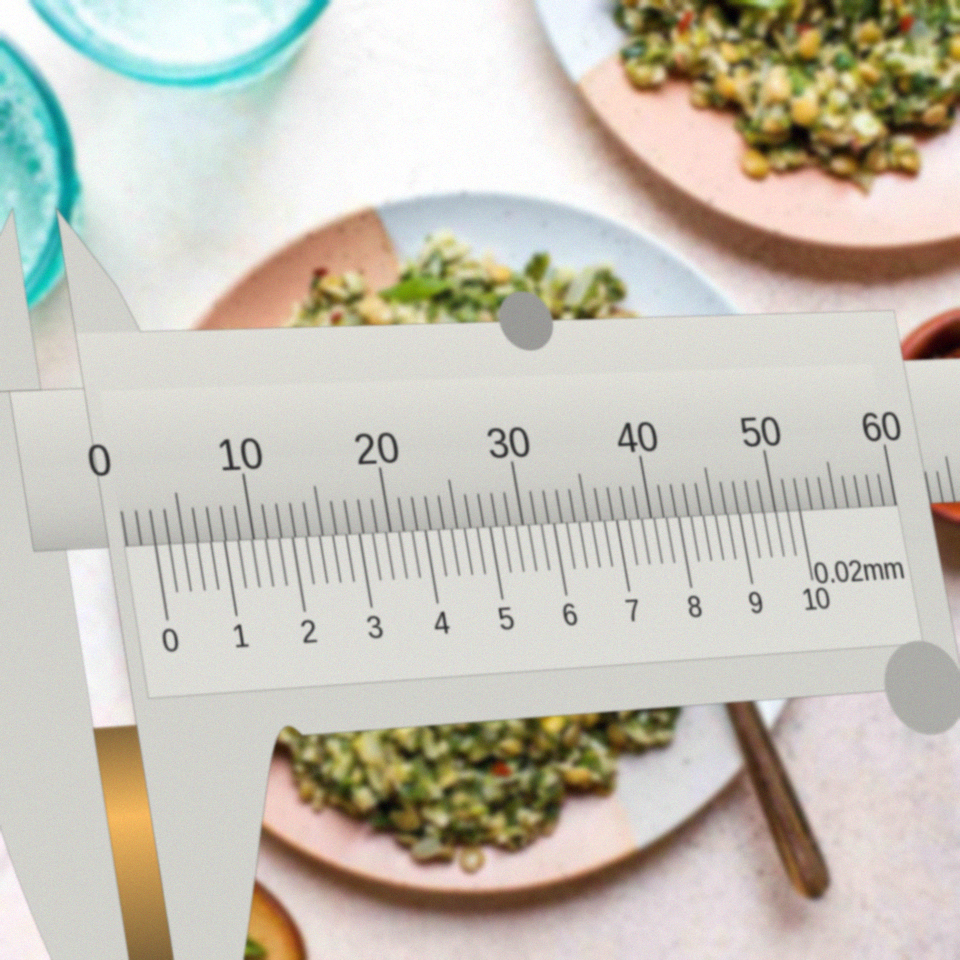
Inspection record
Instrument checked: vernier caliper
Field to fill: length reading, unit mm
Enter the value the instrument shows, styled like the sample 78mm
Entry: 3.0mm
